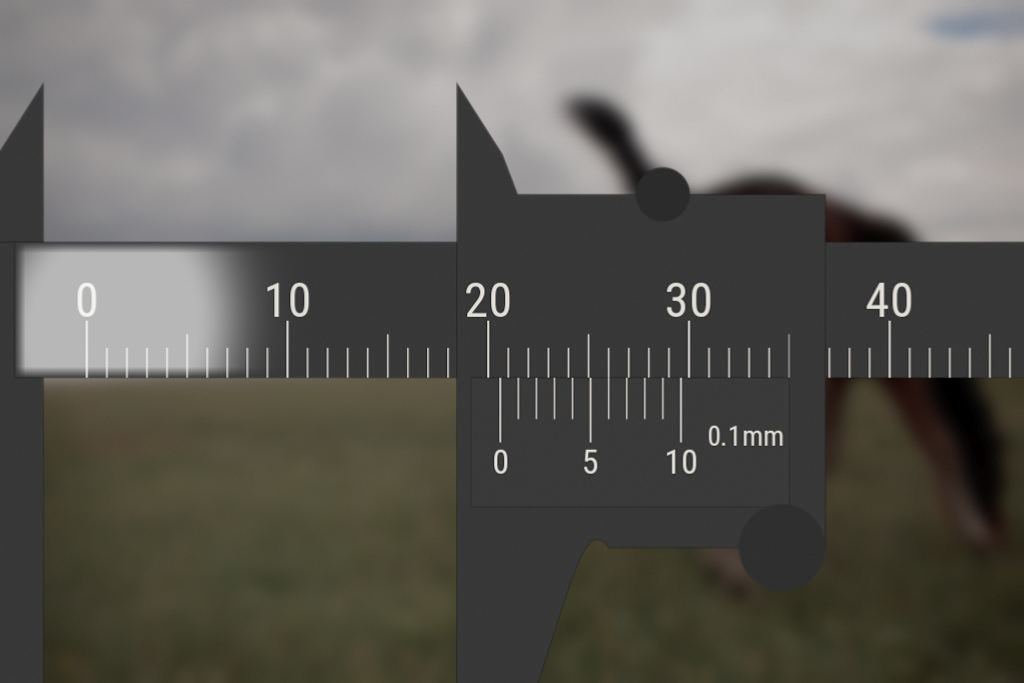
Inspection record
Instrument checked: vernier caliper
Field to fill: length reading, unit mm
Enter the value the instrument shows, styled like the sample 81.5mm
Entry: 20.6mm
